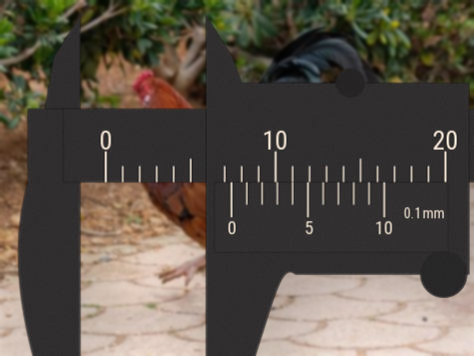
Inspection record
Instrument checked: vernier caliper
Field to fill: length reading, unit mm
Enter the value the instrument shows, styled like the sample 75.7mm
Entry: 7.4mm
